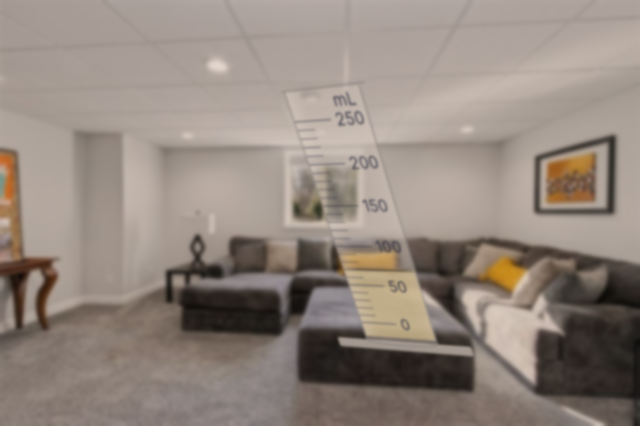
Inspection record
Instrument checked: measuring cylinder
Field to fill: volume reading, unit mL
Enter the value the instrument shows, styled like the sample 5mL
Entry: 70mL
